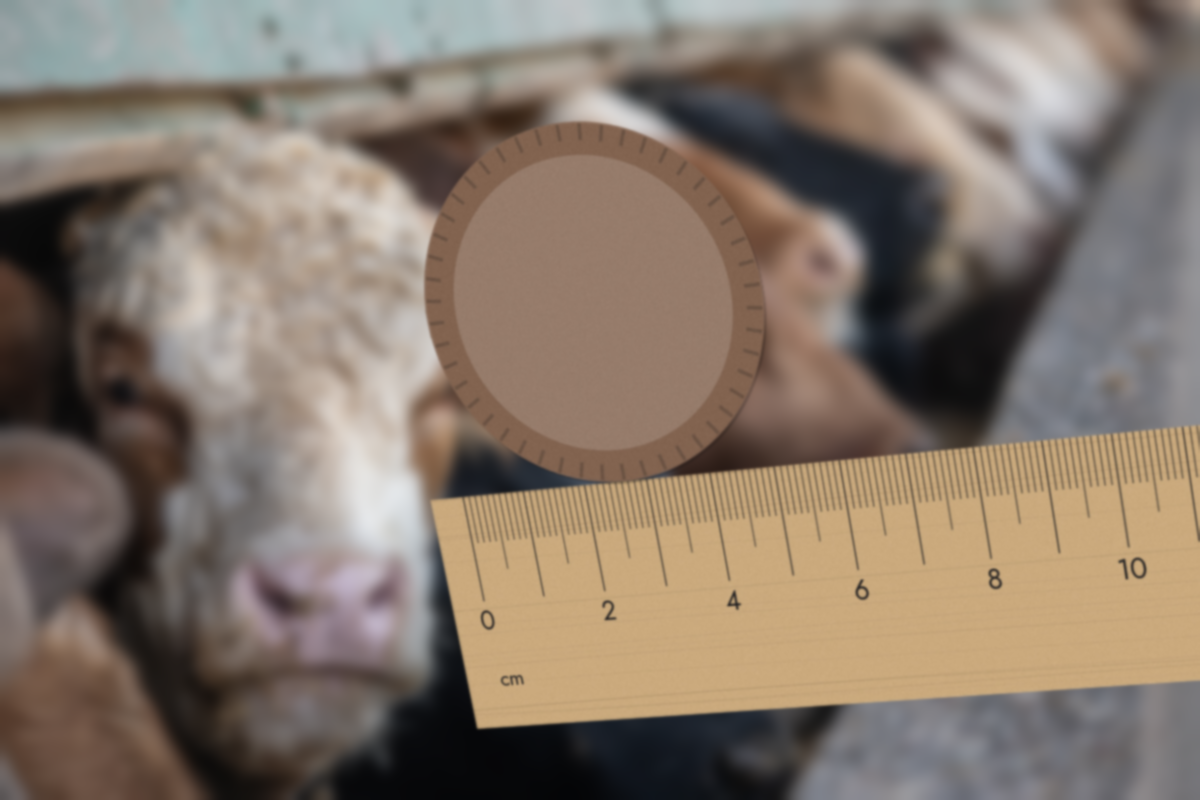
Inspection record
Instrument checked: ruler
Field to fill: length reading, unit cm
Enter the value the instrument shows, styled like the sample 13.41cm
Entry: 5.3cm
